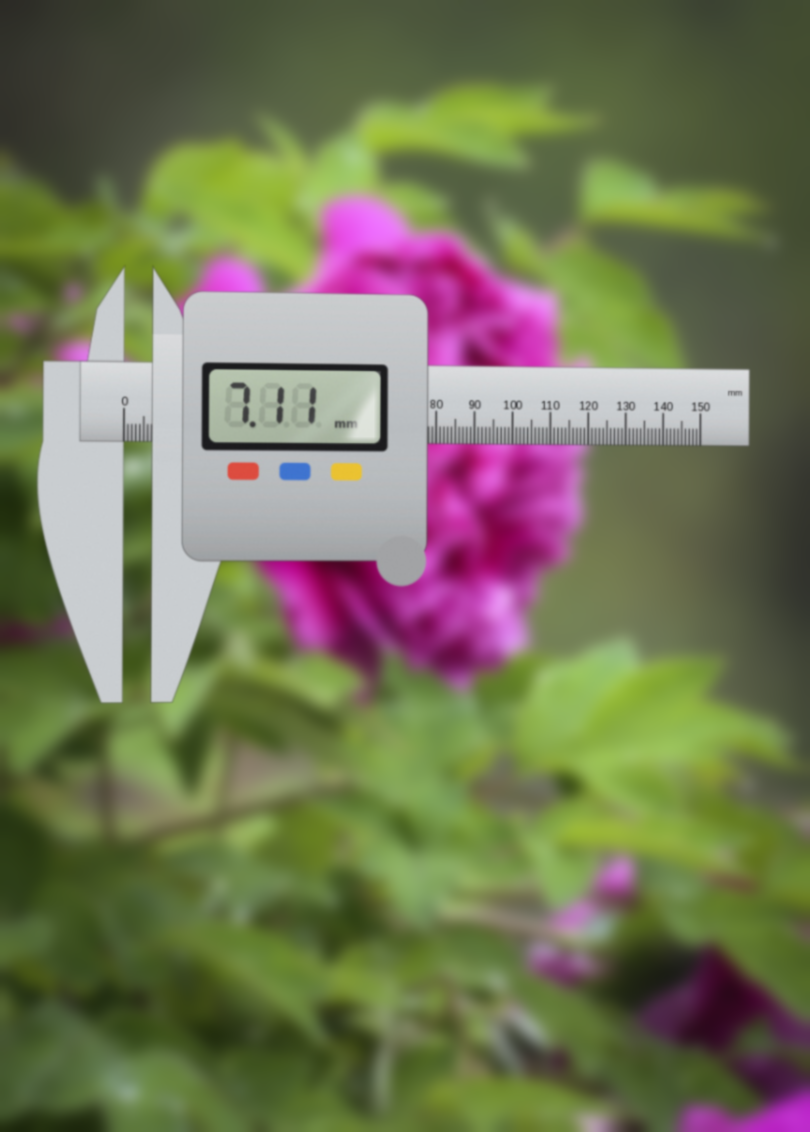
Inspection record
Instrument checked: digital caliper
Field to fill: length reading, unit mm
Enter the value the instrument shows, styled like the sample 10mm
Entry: 7.11mm
